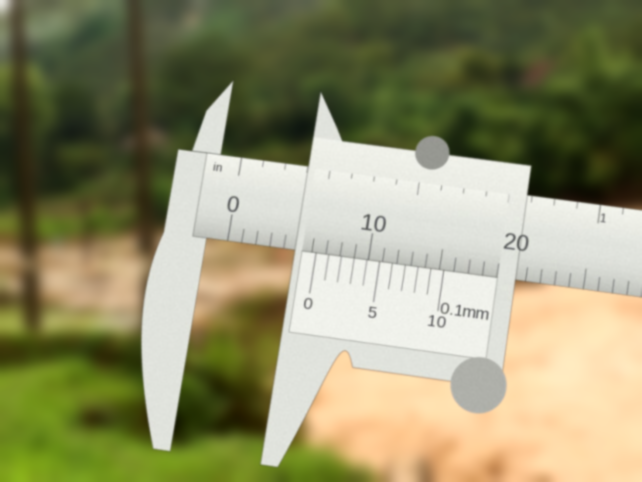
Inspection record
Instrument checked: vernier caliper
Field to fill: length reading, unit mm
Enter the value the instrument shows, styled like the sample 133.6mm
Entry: 6.3mm
